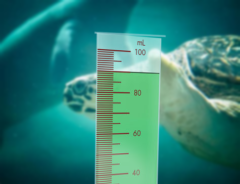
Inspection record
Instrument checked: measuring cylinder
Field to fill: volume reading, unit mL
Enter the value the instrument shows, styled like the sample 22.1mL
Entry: 90mL
